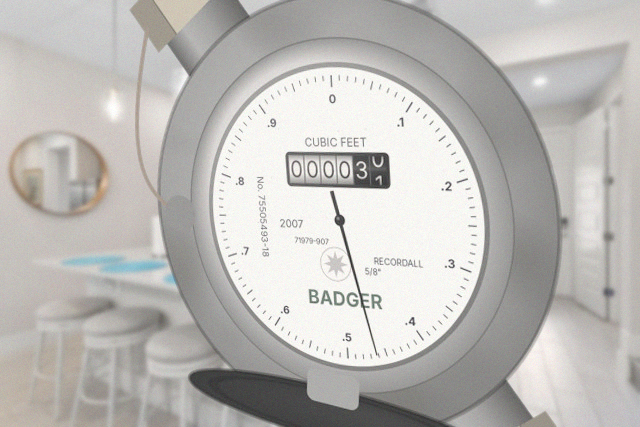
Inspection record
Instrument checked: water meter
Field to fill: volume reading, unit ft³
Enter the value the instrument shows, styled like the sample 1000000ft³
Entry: 30.46ft³
